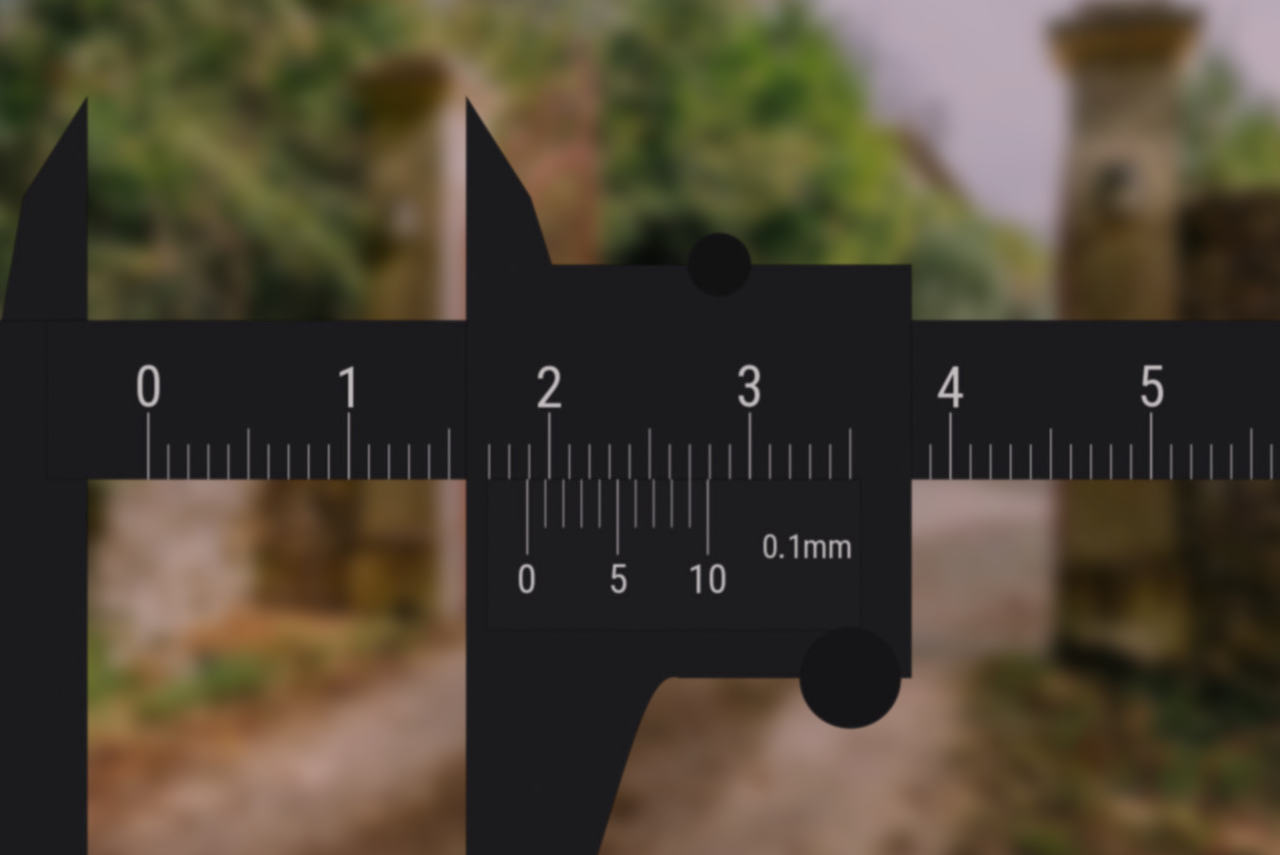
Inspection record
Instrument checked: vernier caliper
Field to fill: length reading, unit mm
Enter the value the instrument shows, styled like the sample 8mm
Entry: 18.9mm
